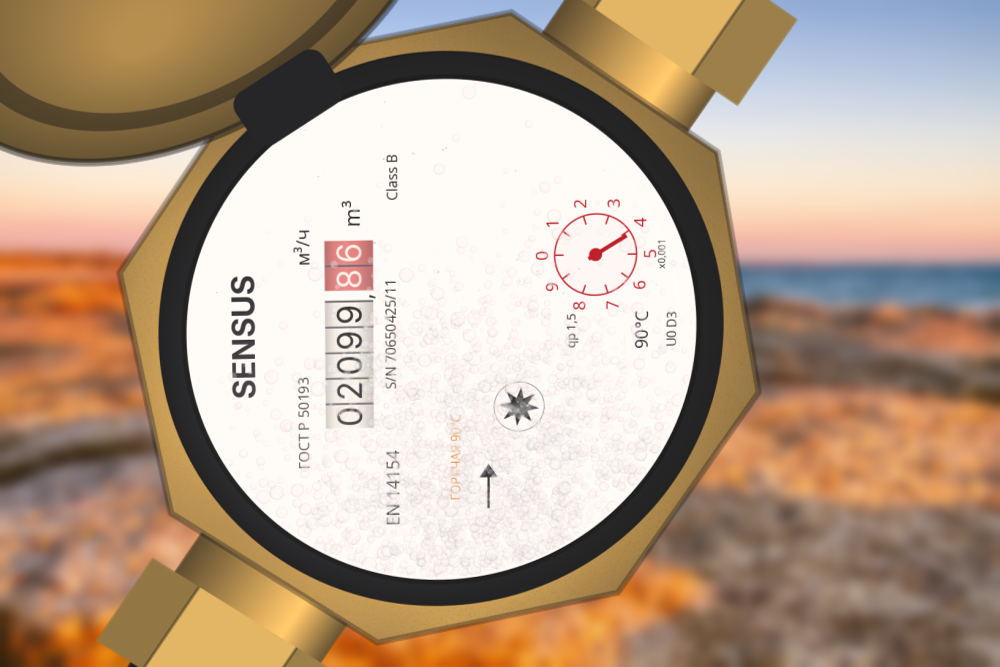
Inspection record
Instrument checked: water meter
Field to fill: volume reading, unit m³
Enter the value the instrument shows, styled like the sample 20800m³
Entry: 2099.864m³
